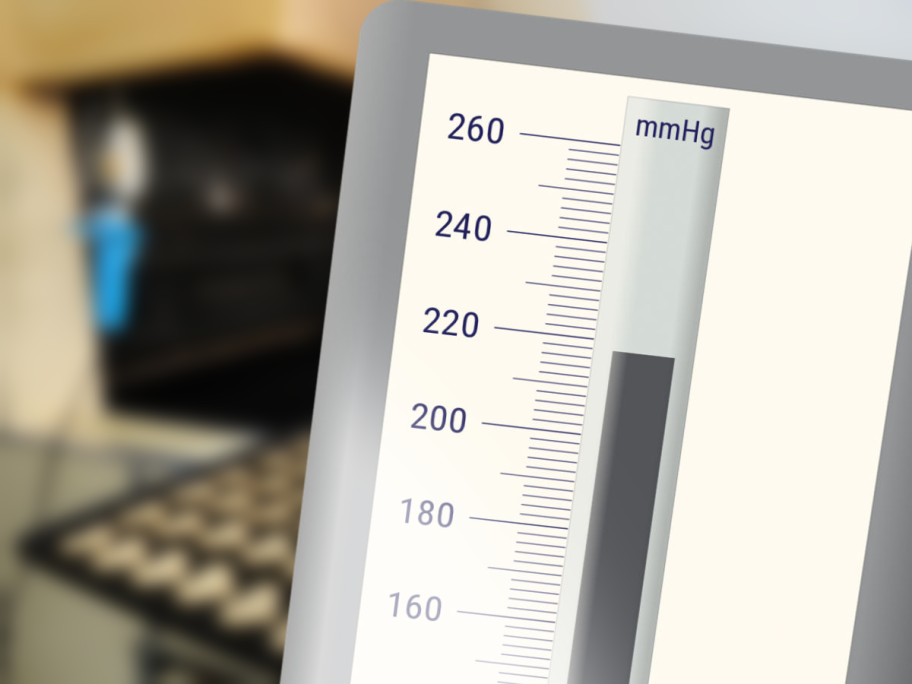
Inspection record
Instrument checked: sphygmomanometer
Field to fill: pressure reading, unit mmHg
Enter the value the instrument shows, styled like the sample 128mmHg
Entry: 218mmHg
